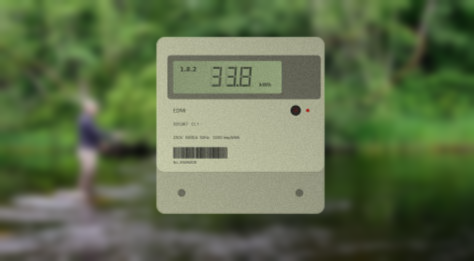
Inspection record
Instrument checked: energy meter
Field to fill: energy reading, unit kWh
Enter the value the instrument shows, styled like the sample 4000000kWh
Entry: 33.8kWh
